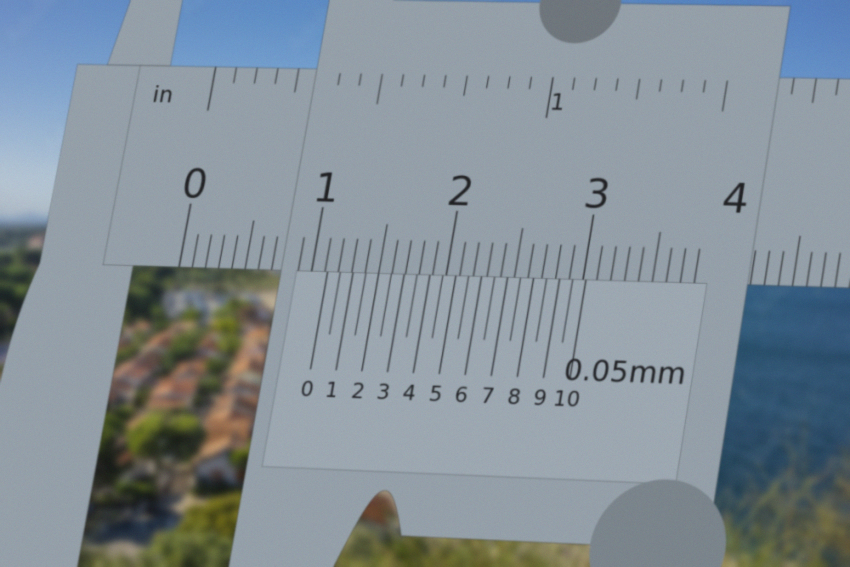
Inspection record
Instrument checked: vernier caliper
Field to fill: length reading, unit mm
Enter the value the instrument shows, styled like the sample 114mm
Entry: 11.2mm
